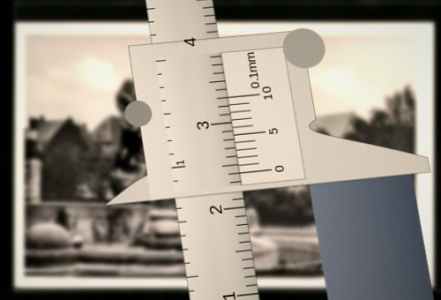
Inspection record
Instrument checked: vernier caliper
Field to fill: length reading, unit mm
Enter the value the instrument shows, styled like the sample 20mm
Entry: 24.0mm
